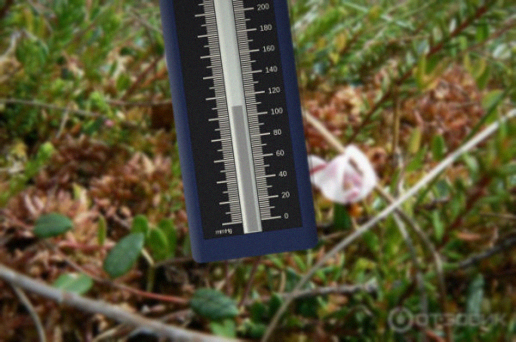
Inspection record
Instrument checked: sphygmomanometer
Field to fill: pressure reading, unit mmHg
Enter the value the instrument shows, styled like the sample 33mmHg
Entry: 110mmHg
